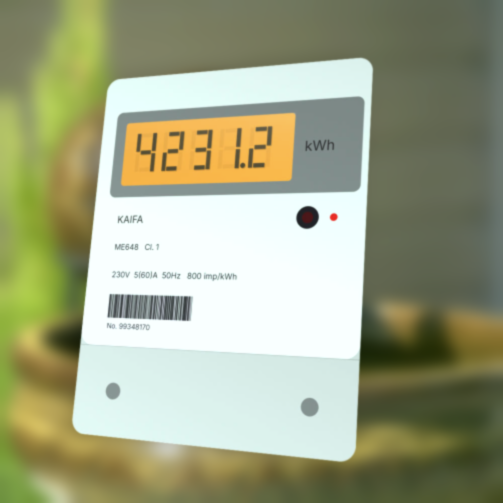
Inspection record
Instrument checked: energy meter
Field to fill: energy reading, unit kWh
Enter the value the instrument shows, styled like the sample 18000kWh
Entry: 4231.2kWh
